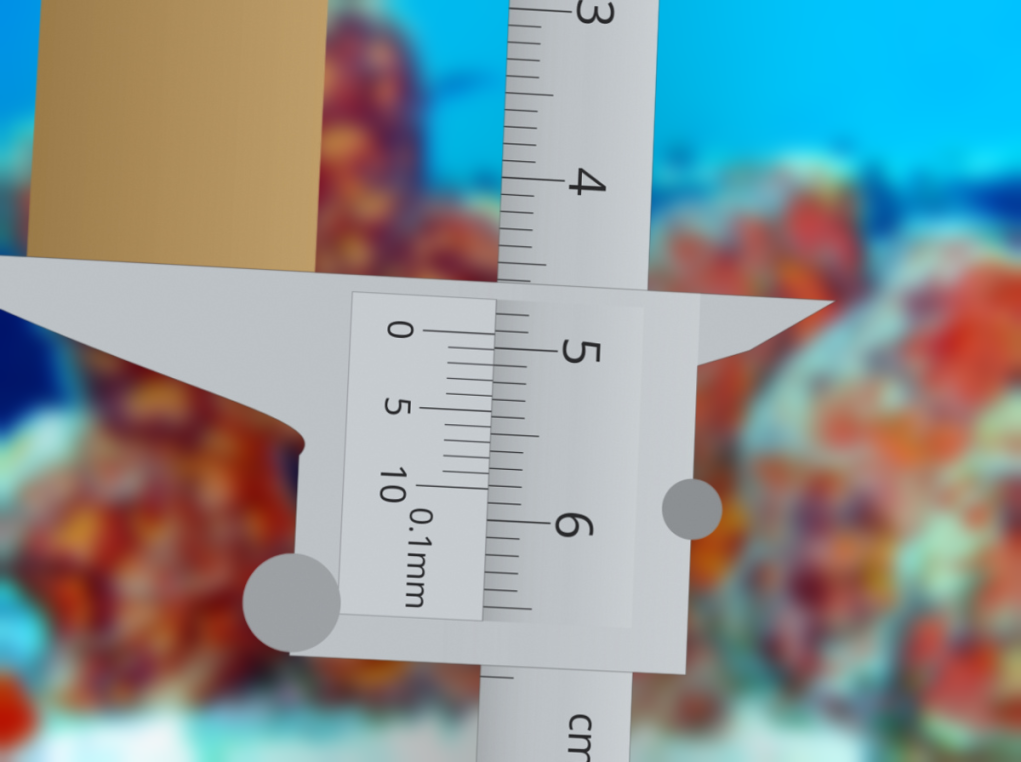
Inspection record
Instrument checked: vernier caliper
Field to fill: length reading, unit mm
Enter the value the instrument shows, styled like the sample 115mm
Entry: 49.2mm
